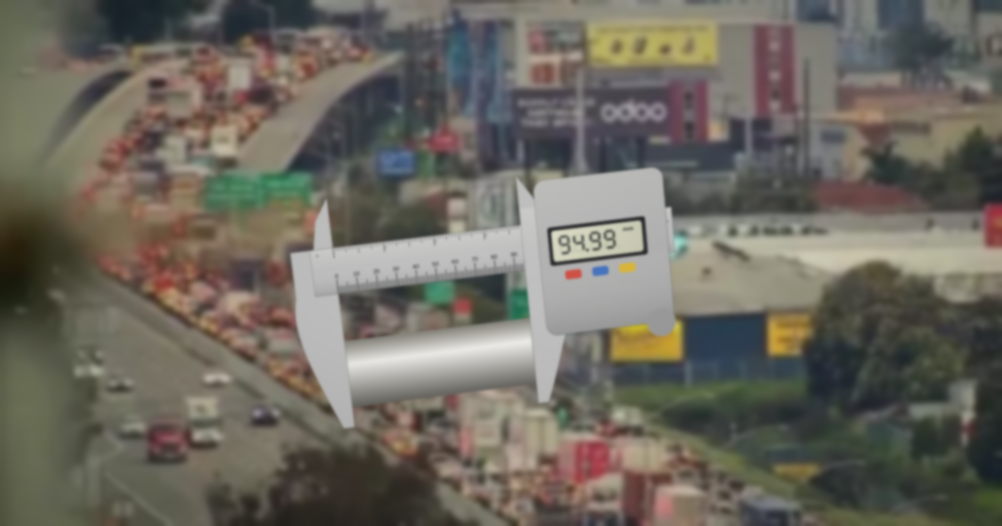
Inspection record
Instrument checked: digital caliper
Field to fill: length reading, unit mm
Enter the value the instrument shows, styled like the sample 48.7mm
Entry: 94.99mm
